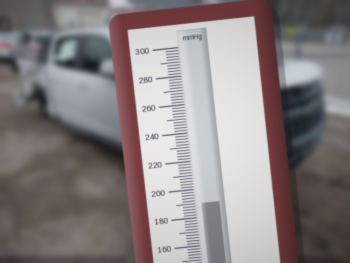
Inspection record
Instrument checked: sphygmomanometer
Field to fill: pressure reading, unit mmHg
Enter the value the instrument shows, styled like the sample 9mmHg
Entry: 190mmHg
